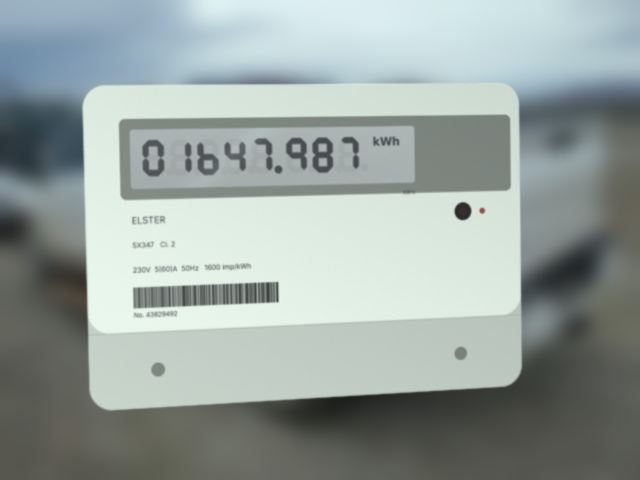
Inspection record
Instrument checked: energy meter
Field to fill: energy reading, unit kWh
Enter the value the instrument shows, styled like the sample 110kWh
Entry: 1647.987kWh
